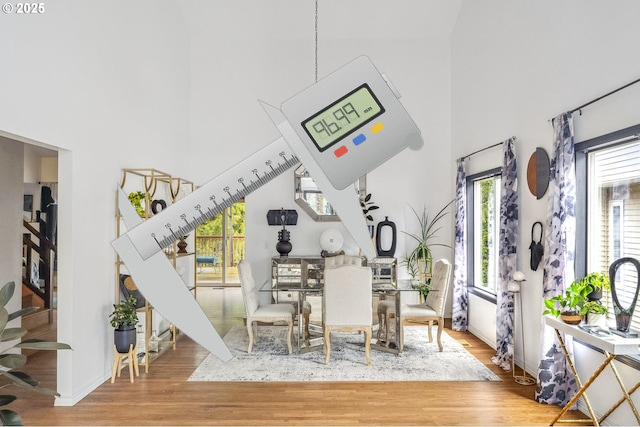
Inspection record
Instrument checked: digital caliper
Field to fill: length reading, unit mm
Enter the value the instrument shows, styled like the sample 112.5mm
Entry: 96.99mm
